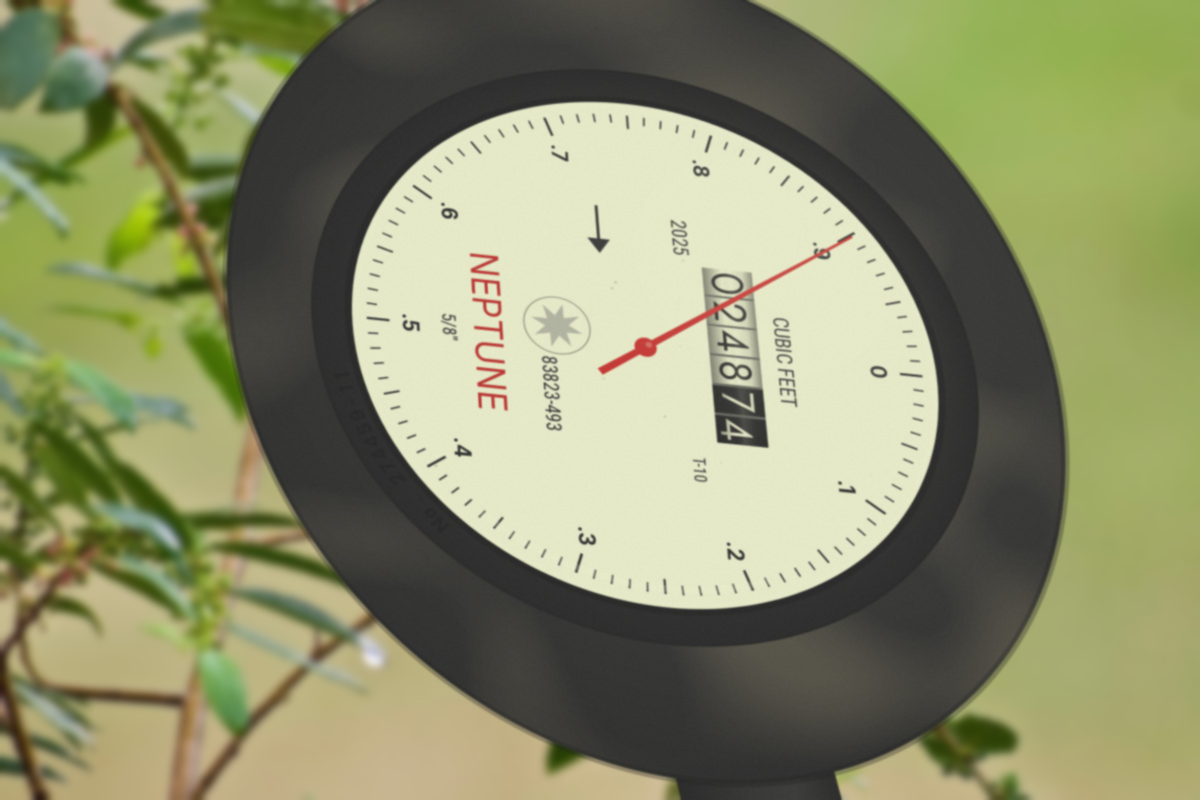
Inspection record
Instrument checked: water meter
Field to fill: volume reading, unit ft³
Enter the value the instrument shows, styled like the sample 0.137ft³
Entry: 24873.90ft³
